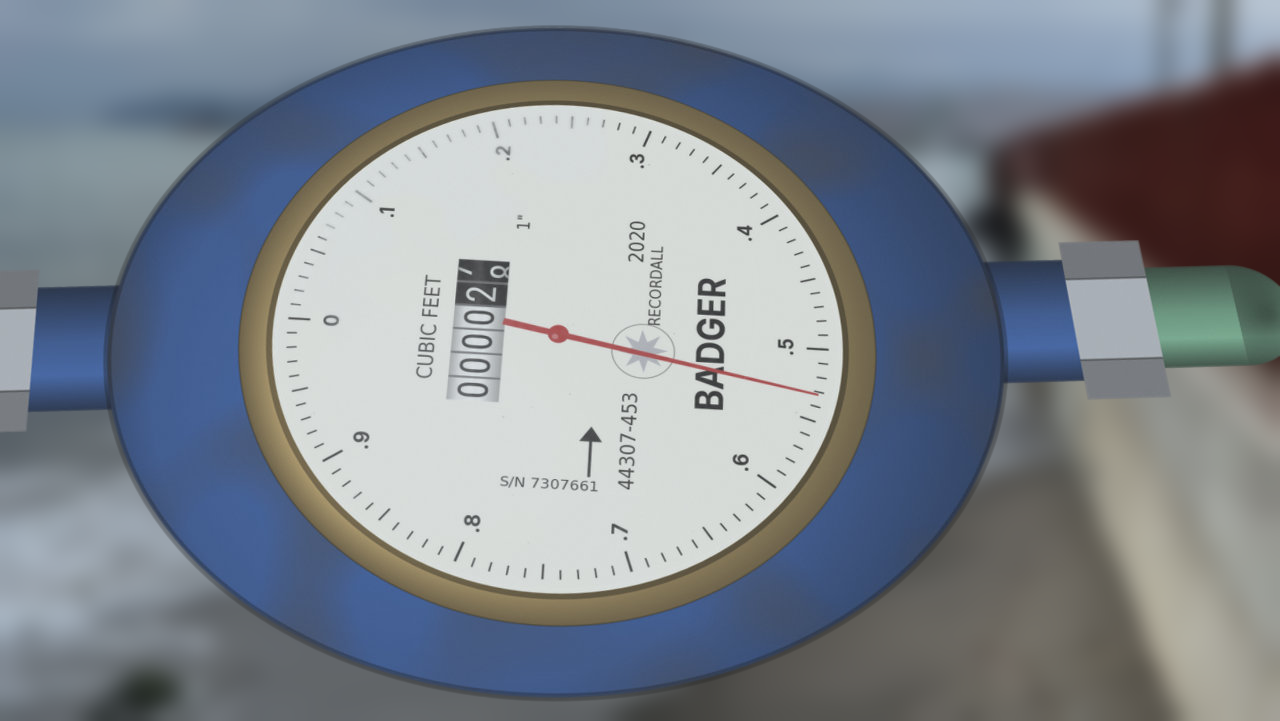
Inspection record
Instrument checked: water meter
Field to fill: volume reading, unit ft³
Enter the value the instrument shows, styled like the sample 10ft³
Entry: 27.53ft³
